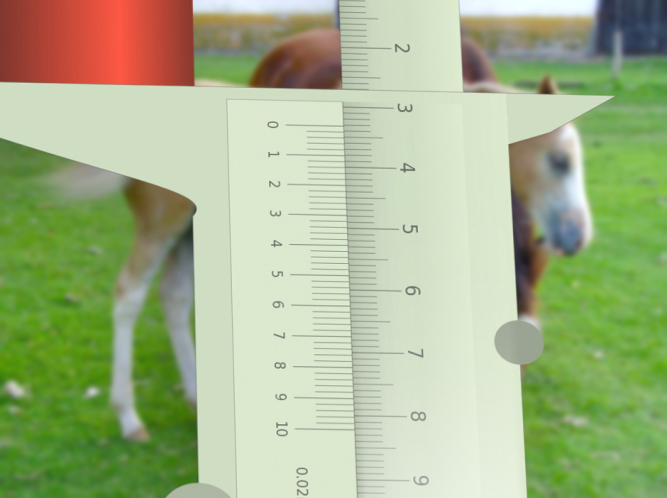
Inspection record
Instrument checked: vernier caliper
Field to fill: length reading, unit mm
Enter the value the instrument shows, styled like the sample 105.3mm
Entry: 33.2mm
